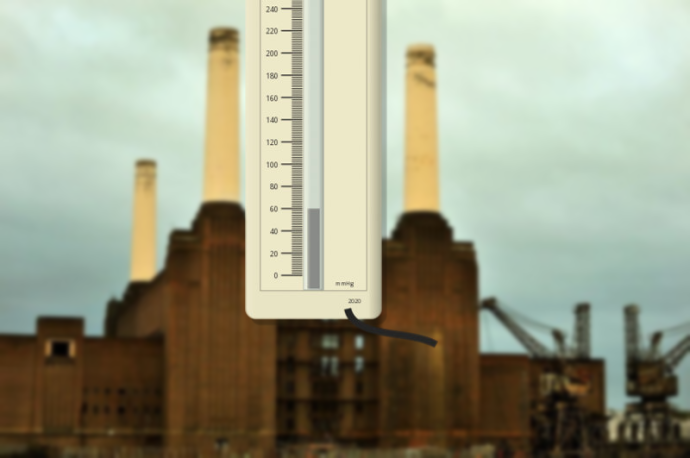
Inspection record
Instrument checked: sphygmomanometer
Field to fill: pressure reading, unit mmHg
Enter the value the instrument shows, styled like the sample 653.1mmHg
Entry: 60mmHg
